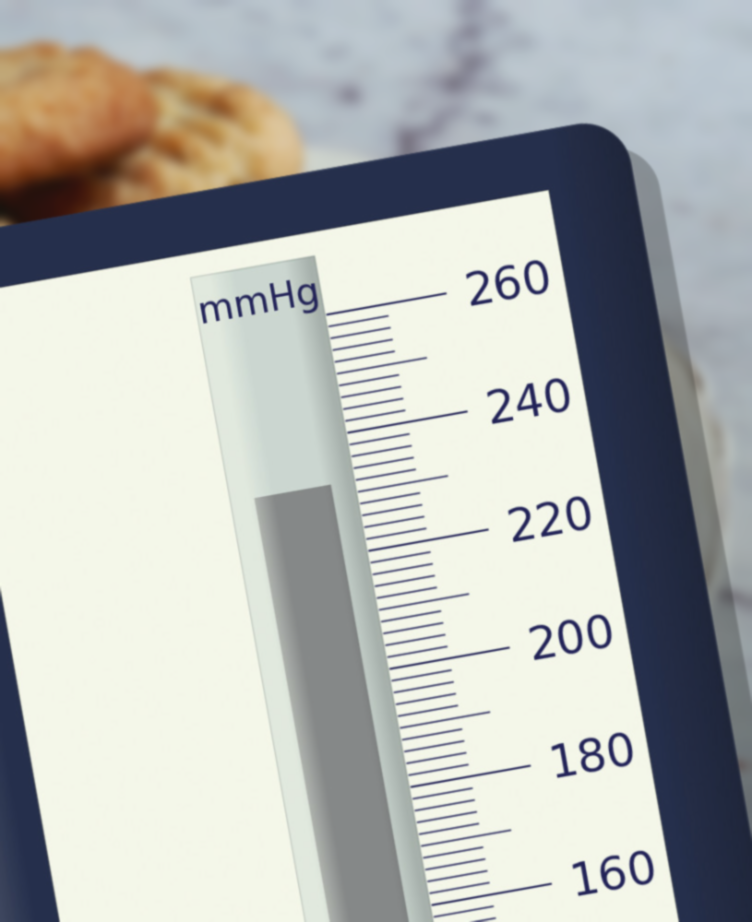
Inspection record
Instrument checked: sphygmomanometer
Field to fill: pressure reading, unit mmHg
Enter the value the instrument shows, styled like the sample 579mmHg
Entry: 232mmHg
